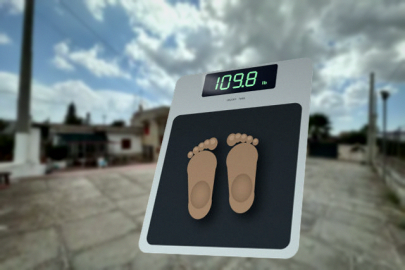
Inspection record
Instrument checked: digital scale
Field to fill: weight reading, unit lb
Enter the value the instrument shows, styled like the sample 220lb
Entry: 109.8lb
